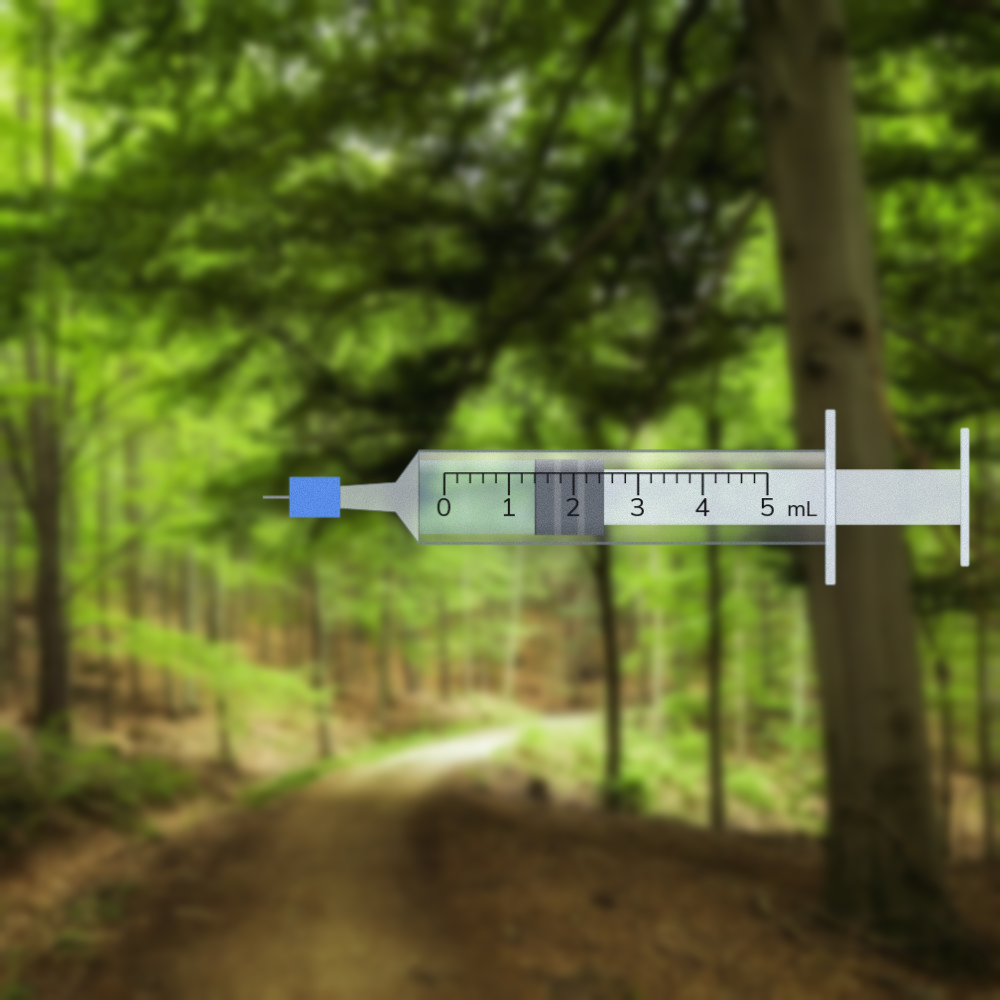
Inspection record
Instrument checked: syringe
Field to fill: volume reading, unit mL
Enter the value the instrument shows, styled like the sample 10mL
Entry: 1.4mL
